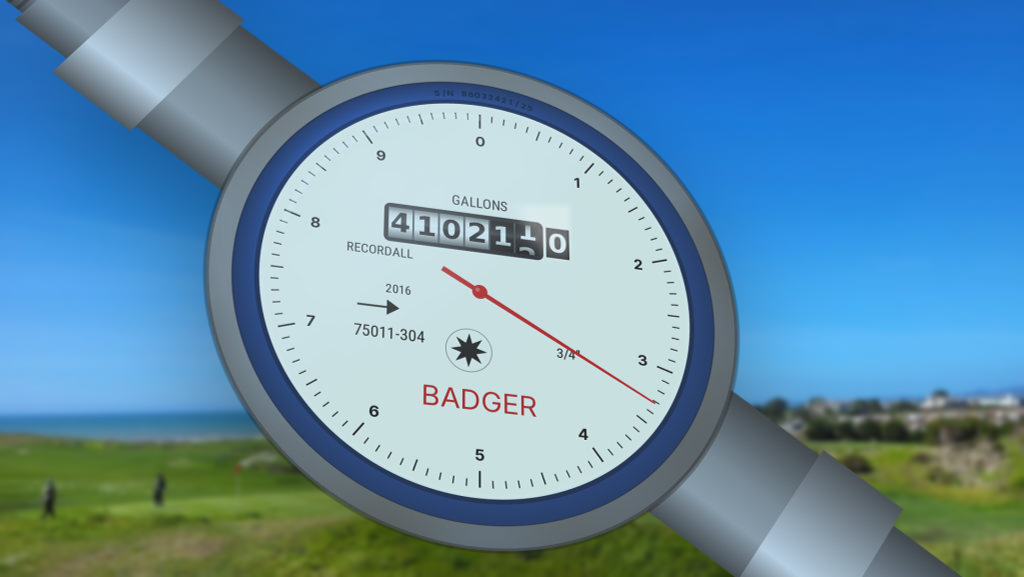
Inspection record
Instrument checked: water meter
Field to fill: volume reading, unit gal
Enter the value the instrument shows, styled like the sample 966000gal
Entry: 4102113.3gal
